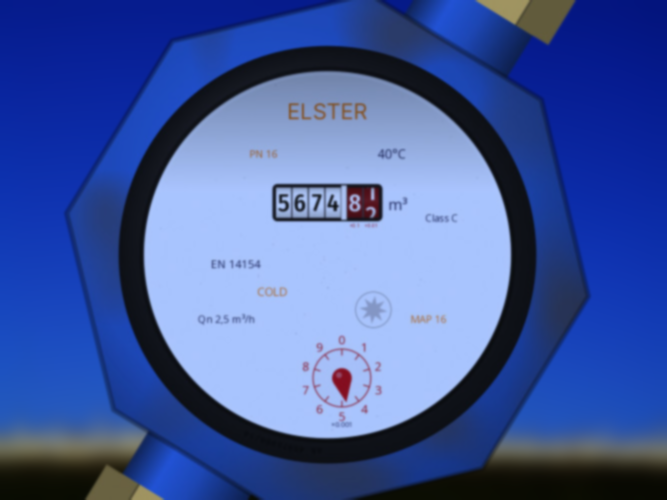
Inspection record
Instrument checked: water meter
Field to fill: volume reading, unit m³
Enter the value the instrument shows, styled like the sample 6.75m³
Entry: 5674.814m³
